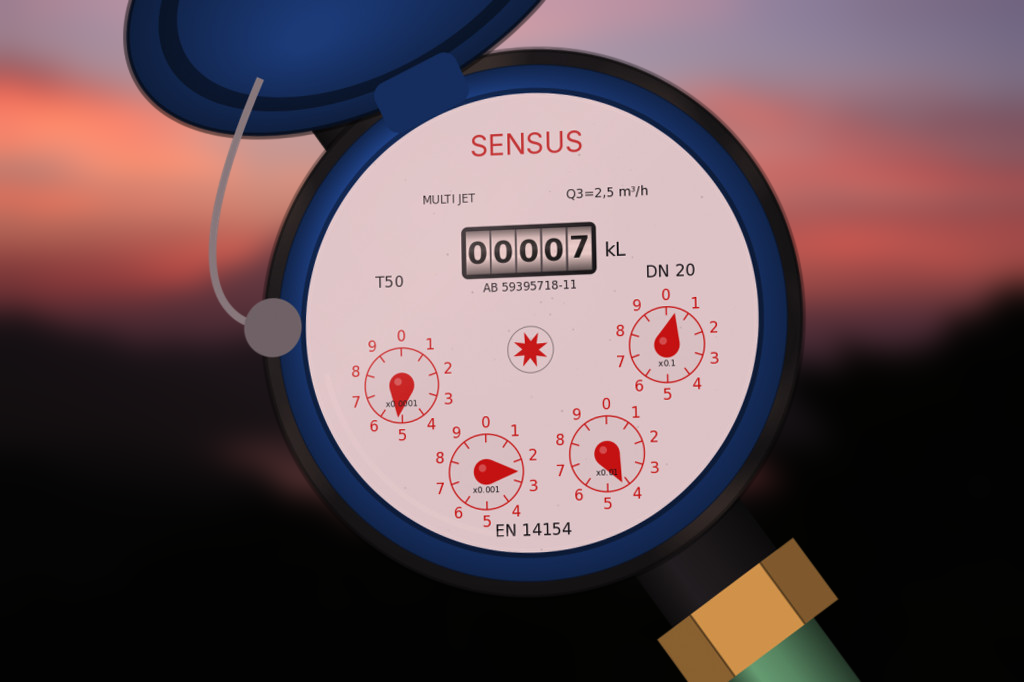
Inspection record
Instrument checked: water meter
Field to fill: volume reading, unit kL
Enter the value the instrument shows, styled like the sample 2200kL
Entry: 7.0425kL
